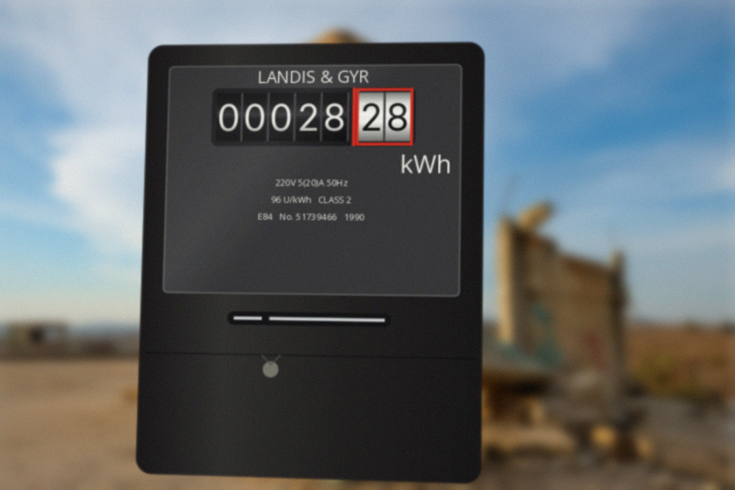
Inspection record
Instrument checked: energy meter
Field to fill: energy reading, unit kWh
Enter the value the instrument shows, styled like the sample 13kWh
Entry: 28.28kWh
